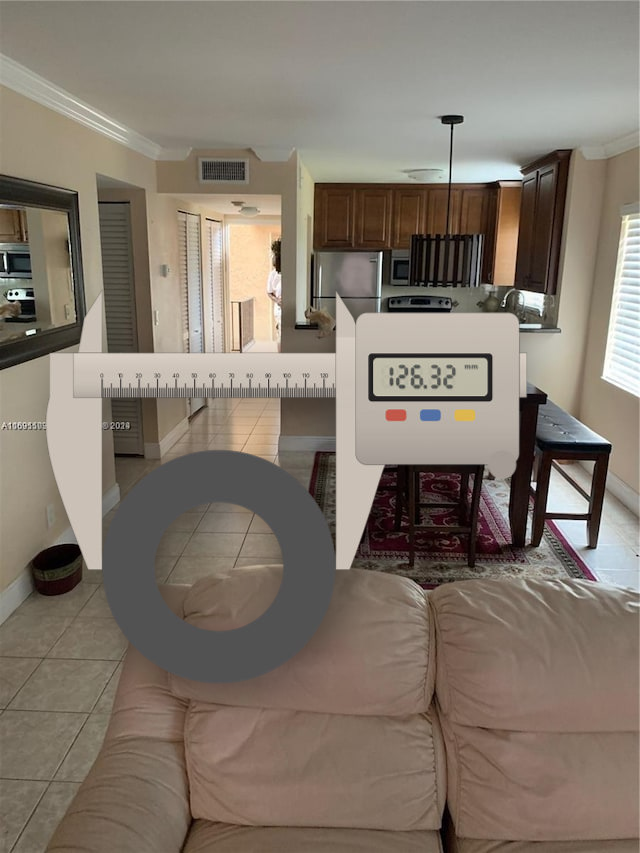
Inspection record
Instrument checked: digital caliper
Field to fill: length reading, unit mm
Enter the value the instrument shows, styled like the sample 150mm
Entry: 126.32mm
